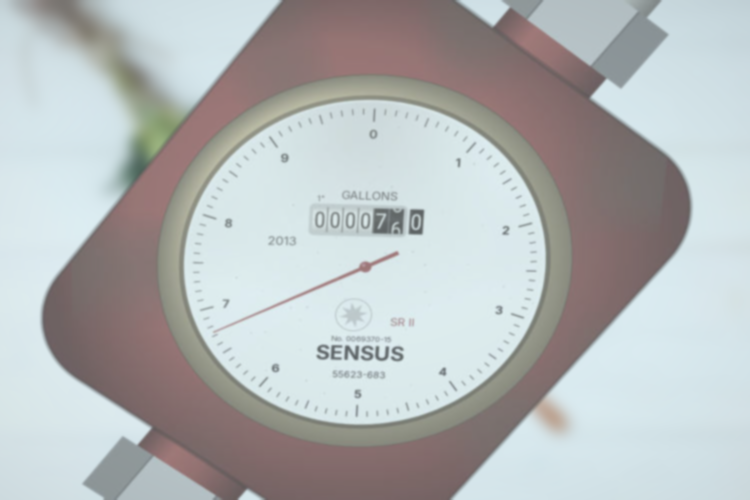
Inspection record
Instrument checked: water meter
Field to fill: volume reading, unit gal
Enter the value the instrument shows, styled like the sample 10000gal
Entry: 756.7gal
